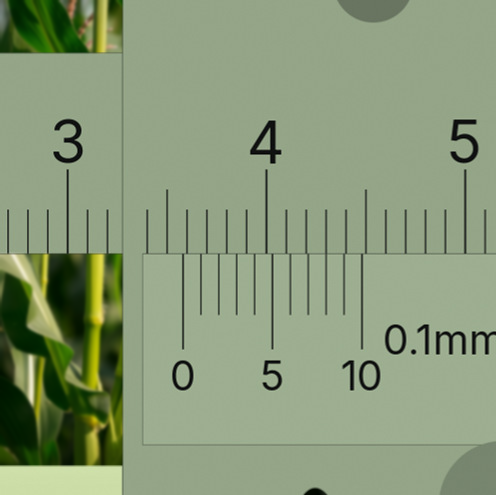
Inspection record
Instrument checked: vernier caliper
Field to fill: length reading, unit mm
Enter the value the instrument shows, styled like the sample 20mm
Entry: 35.8mm
